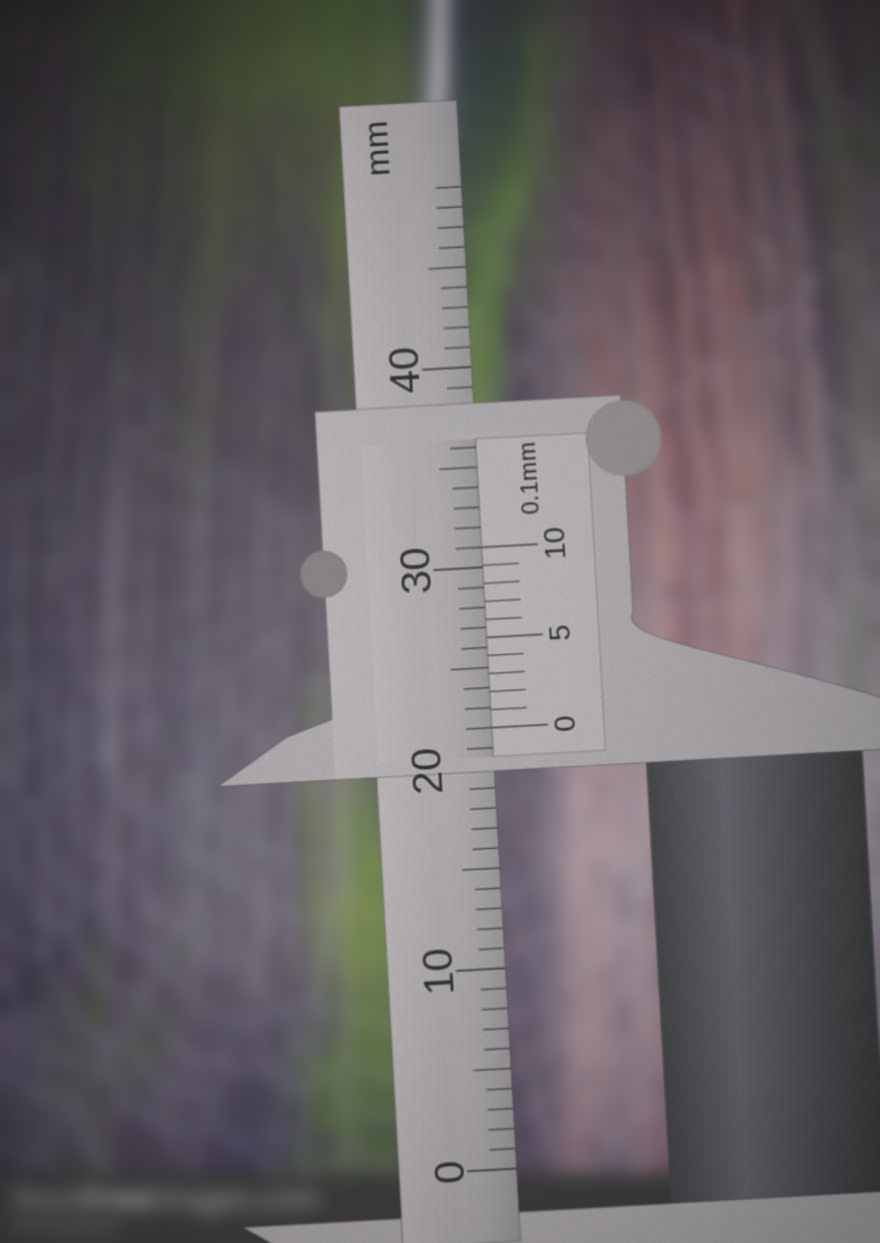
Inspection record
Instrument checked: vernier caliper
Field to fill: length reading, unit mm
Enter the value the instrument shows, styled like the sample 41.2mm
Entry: 22.0mm
